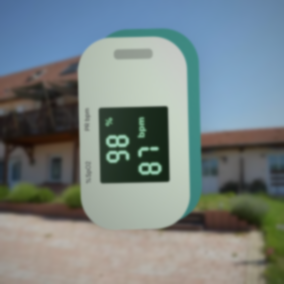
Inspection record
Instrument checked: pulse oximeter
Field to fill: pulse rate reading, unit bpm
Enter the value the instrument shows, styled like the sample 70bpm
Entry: 87bpm
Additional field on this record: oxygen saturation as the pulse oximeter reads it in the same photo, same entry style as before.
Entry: 98%
